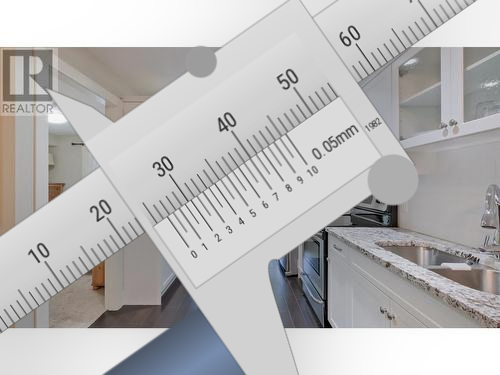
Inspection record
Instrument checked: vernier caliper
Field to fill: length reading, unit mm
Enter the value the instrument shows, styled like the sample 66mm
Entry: 26.6mm
